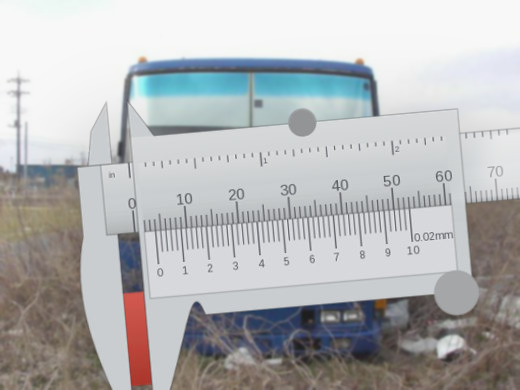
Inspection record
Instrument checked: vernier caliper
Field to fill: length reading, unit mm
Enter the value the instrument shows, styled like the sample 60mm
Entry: 4.0mm
